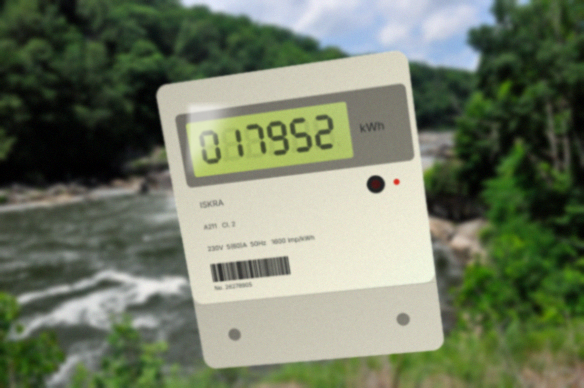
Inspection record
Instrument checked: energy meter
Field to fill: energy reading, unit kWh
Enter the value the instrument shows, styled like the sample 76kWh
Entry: 17952kWh
